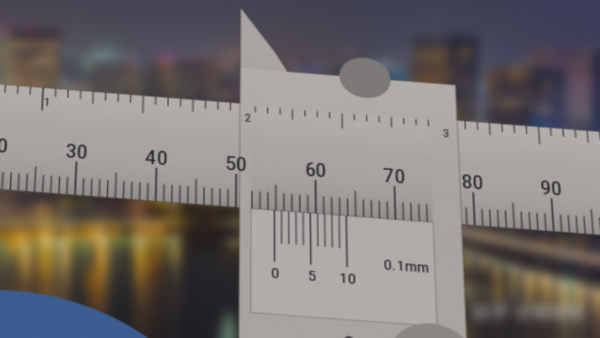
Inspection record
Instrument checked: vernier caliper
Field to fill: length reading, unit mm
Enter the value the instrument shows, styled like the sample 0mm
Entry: 54.8mm
